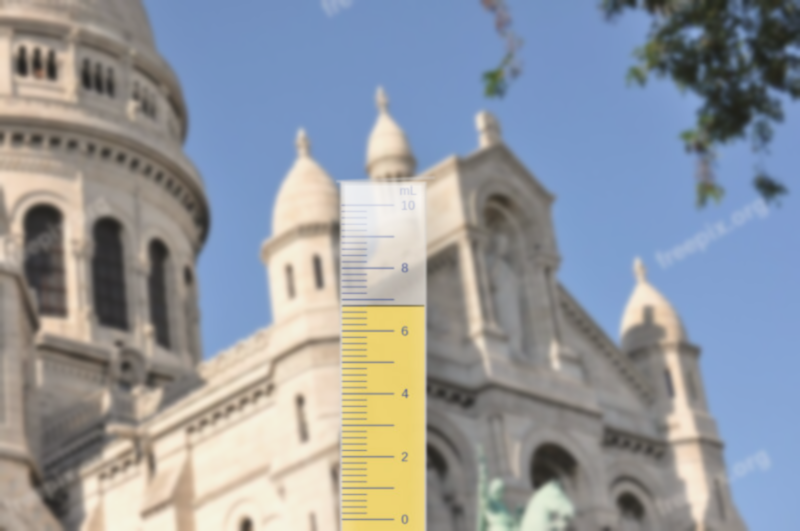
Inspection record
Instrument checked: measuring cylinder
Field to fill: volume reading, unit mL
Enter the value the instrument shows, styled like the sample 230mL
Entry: 6.8mL
